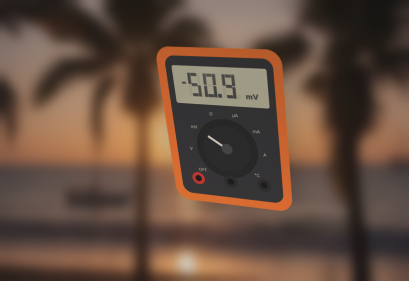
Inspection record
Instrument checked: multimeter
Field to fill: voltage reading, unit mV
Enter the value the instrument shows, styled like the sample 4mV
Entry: -50.9mV
